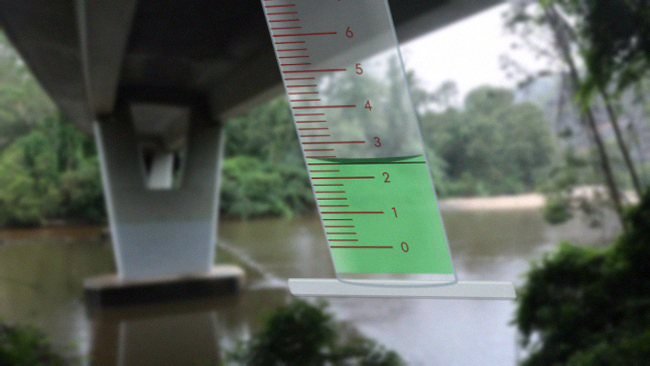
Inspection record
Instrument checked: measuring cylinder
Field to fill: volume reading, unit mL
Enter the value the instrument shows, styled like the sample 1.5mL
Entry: 2.4mL
